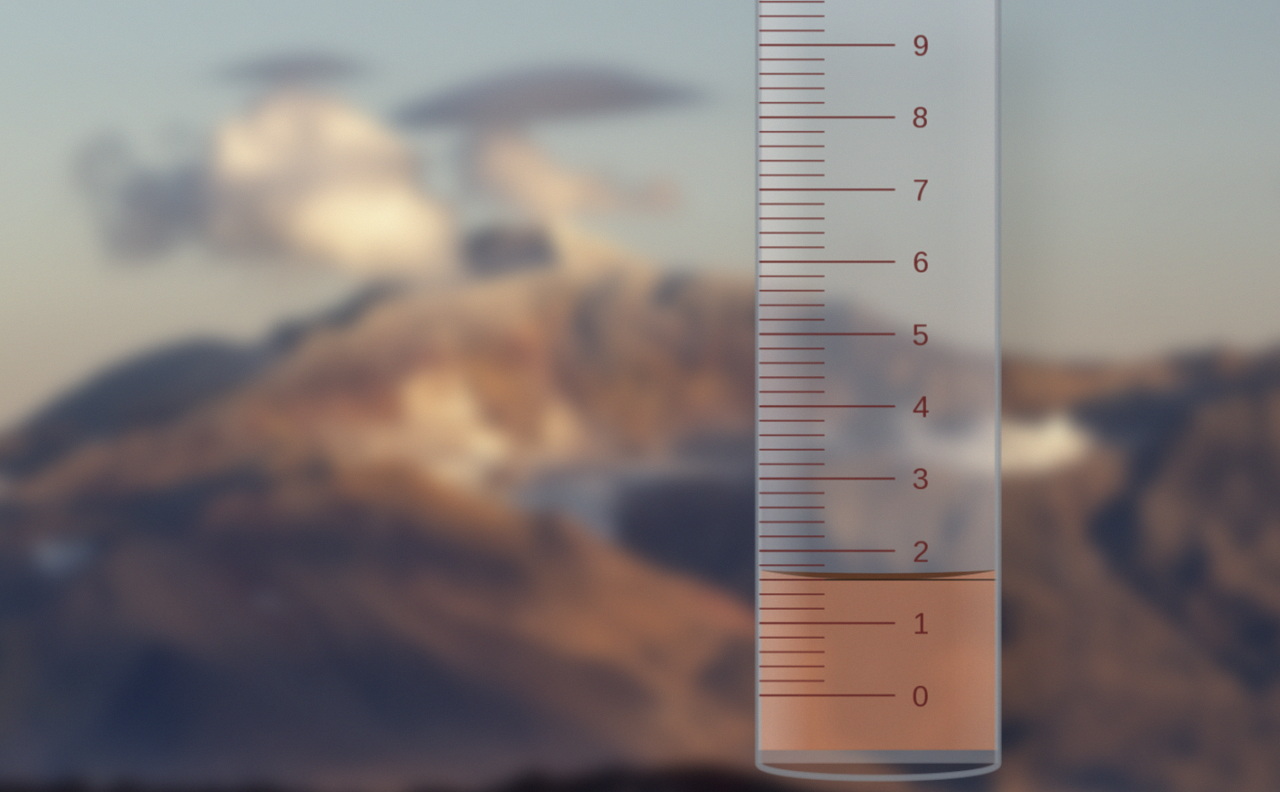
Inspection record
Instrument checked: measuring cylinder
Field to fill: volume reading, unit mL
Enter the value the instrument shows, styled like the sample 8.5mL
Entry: 1.6mL
